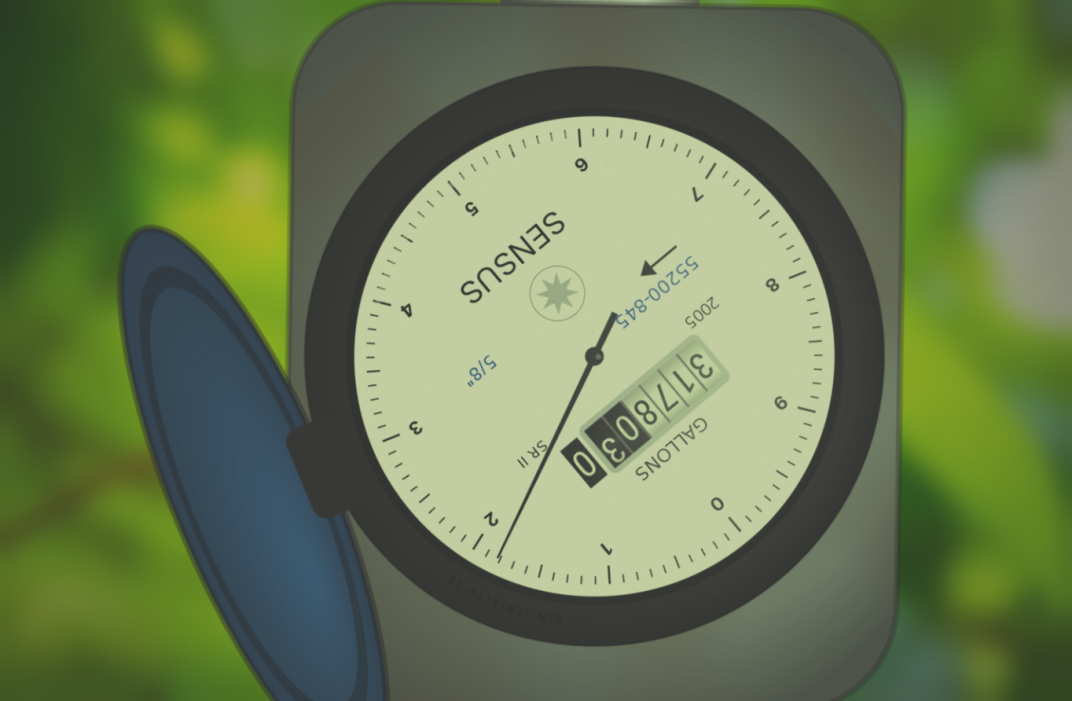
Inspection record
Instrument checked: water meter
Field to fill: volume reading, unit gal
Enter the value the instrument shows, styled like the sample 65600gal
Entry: 3178031.8gal
